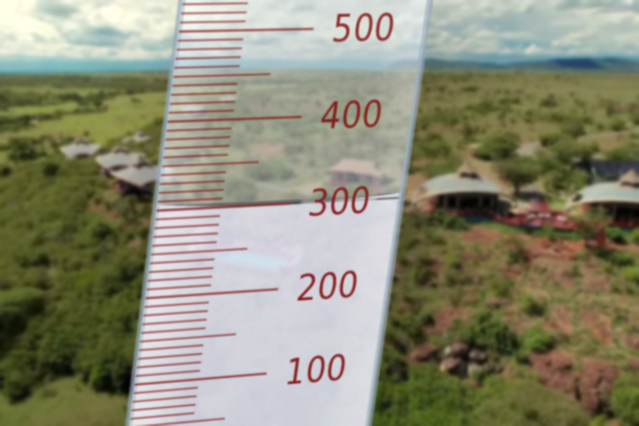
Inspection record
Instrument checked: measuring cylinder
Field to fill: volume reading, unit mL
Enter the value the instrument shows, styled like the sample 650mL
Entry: 300mL
